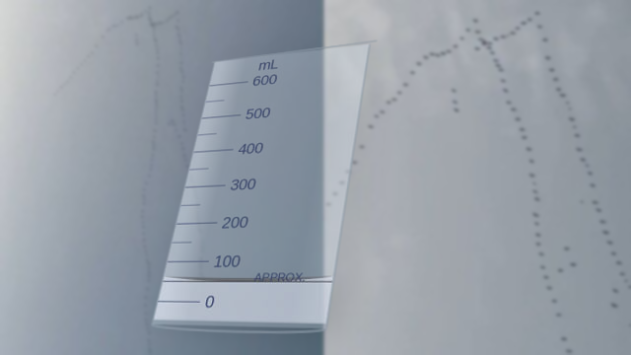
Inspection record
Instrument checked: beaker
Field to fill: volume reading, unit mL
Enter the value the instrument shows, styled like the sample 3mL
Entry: 50mL
